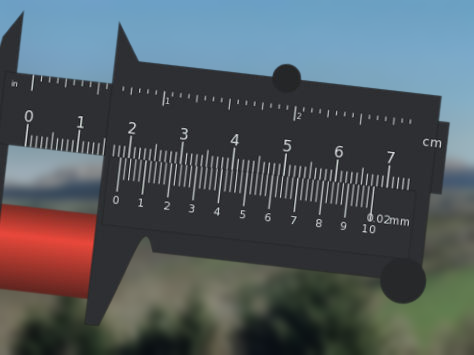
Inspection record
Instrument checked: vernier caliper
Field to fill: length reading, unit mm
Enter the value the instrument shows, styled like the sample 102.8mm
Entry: 18.5mm
